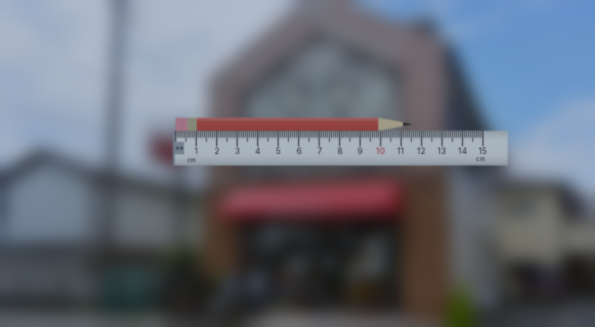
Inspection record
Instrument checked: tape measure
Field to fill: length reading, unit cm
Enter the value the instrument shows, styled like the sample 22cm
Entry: 11.5cm
